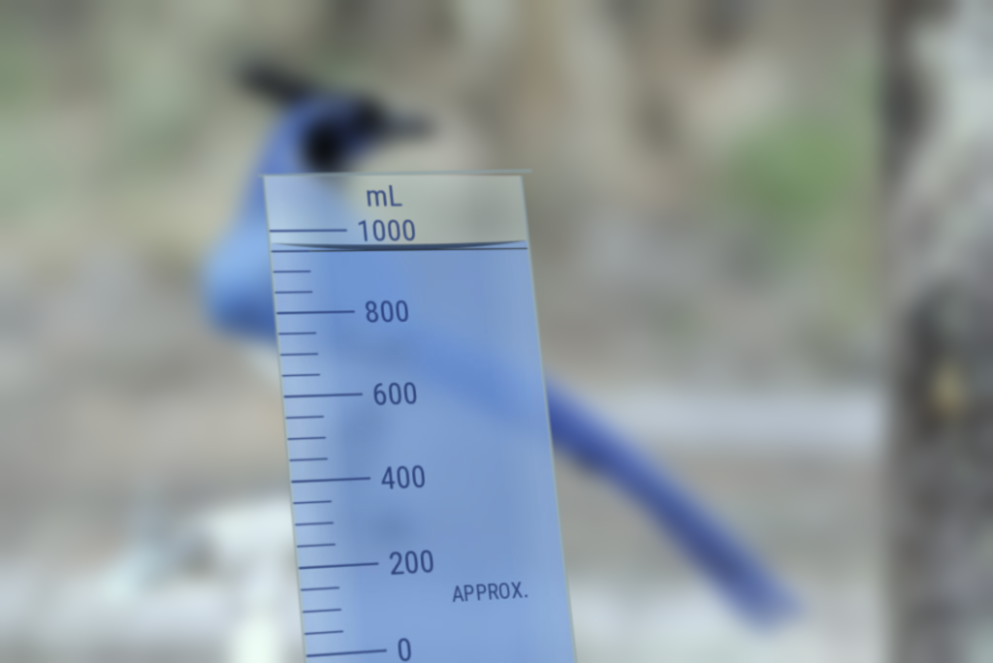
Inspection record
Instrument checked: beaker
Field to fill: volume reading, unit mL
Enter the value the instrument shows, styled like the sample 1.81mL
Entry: 950mL
